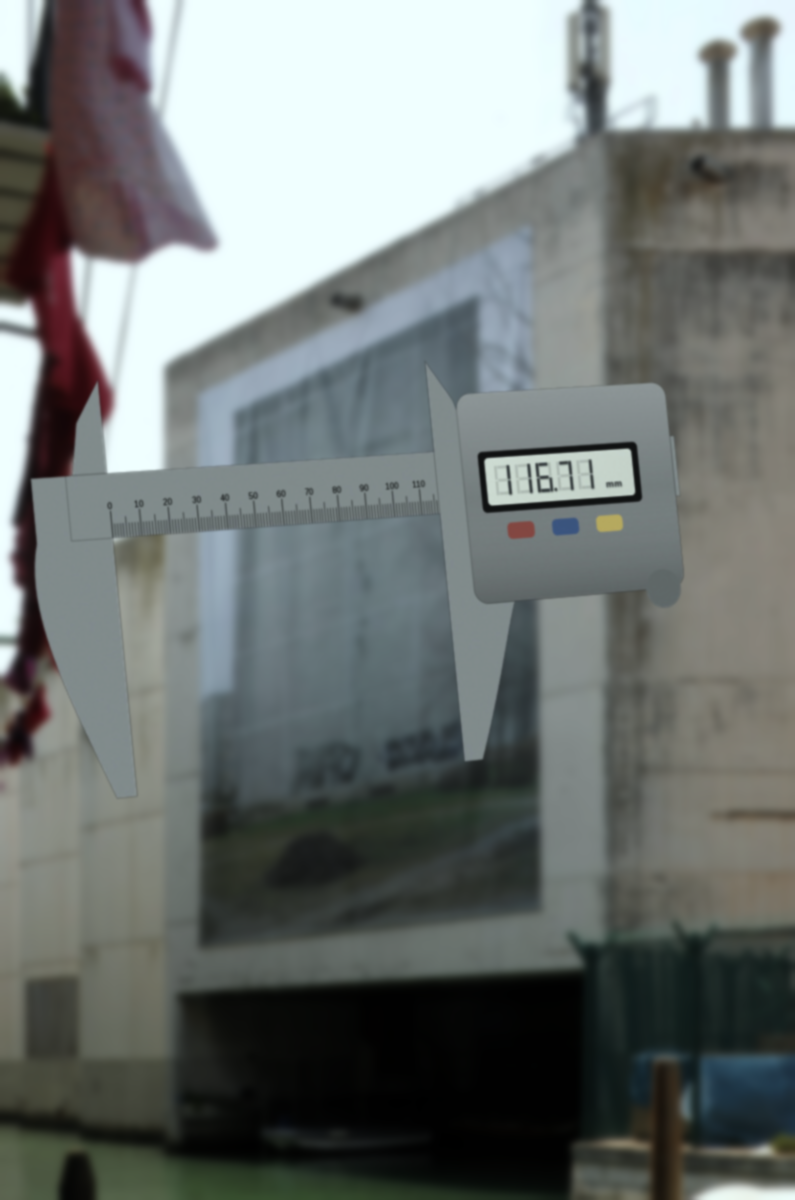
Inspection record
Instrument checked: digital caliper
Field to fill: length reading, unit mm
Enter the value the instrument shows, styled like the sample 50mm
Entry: 116.71mm
